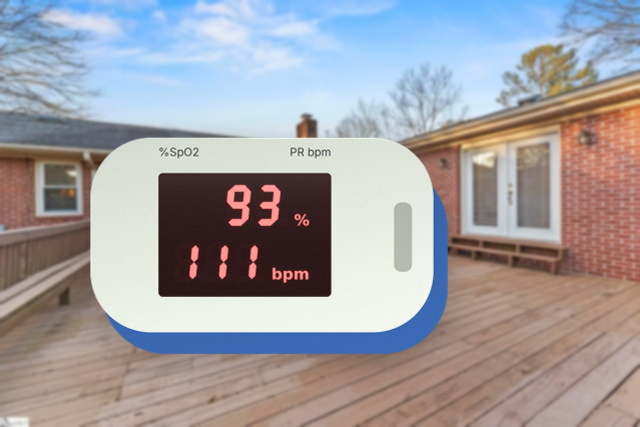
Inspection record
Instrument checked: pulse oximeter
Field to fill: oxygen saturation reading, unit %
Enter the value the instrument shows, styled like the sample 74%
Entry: 93%
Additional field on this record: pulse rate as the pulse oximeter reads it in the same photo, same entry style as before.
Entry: 111bpm
